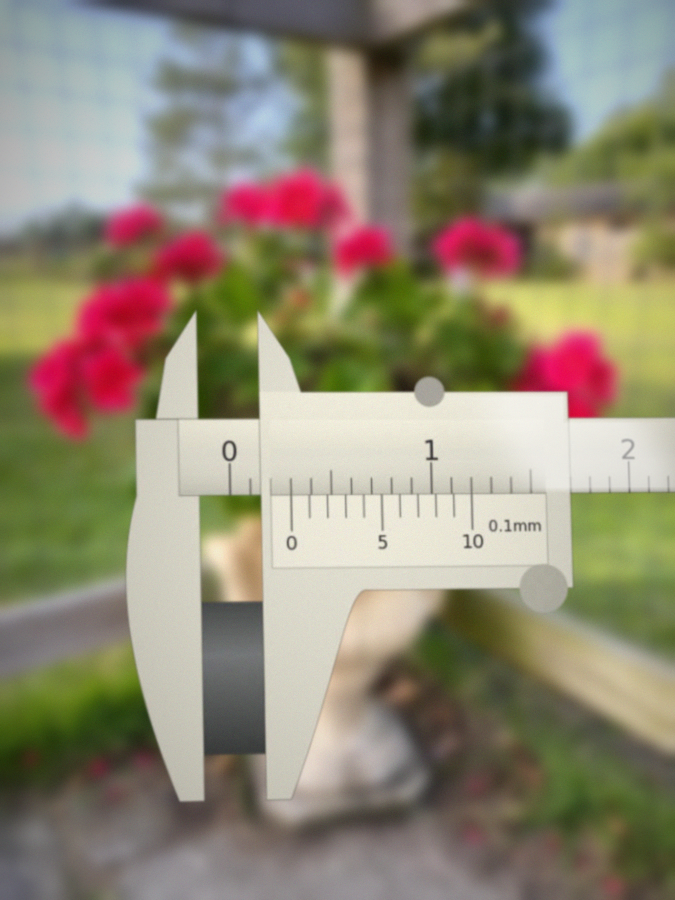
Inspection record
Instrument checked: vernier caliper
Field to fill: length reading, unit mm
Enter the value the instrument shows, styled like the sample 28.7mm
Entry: 3.0mm
